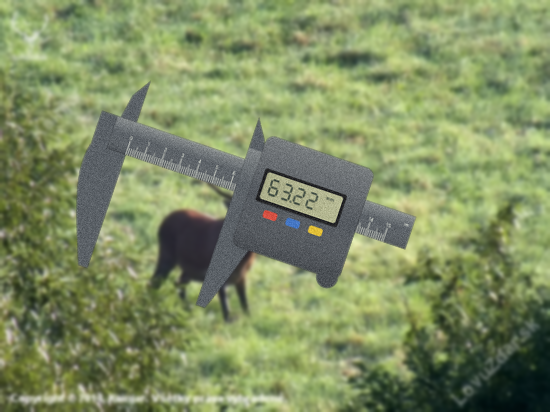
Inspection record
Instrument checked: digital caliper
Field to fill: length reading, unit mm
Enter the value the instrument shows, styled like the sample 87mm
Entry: 63.22mm
